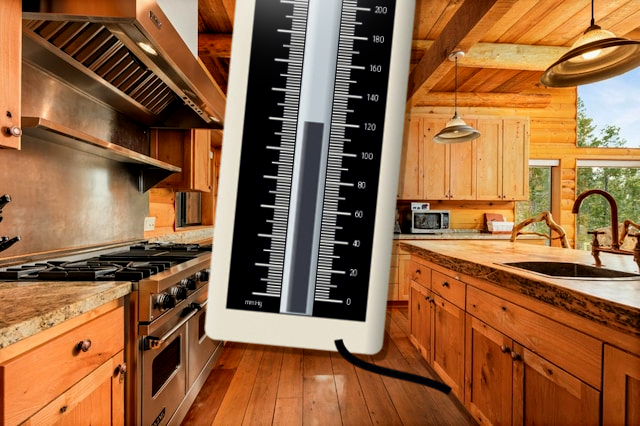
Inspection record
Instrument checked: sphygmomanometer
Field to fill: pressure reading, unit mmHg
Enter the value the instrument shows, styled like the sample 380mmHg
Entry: 120mmHg
